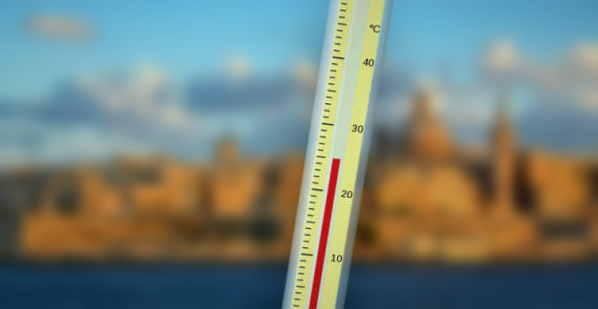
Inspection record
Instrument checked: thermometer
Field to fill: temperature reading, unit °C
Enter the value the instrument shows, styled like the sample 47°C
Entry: 25°C
